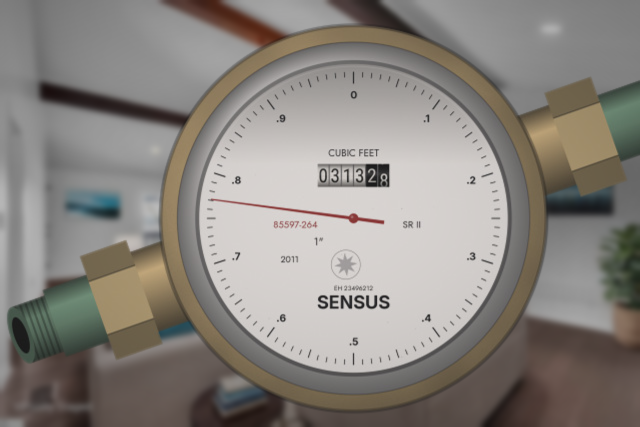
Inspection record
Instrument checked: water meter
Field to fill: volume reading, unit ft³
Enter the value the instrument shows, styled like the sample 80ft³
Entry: 31327.77ft³
